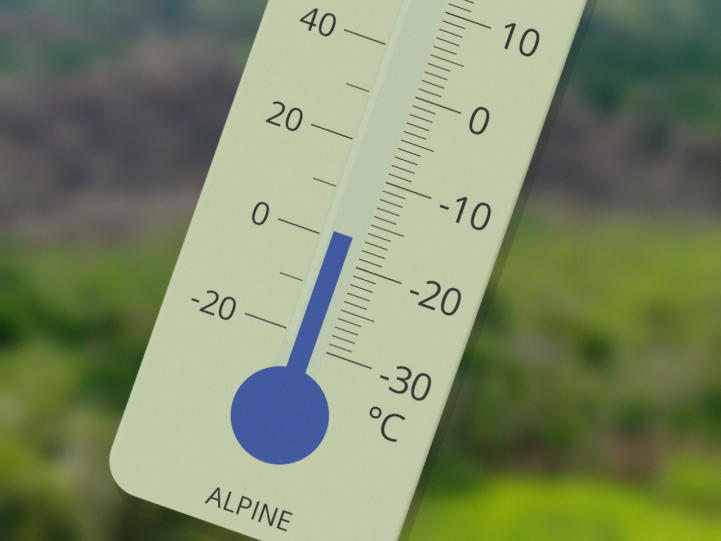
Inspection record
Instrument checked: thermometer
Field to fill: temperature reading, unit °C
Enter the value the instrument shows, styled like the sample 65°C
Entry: -17°C
